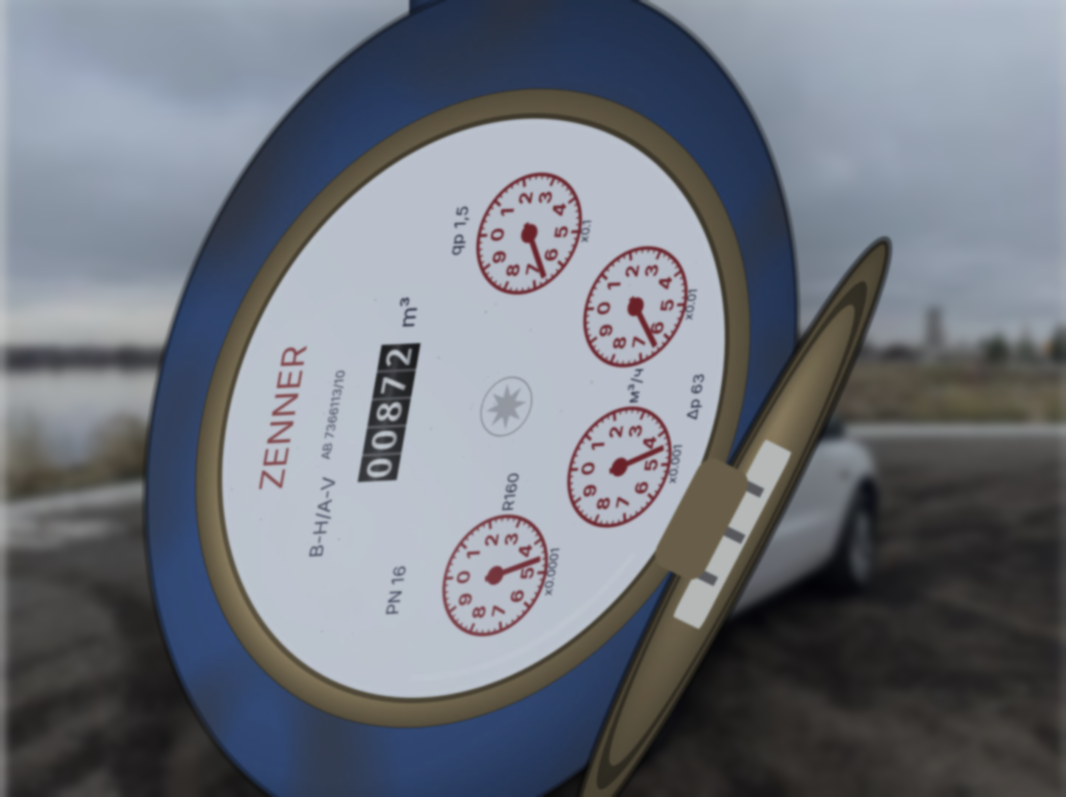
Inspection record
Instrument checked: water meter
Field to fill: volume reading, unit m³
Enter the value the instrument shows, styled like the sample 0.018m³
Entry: 872.6644m³
